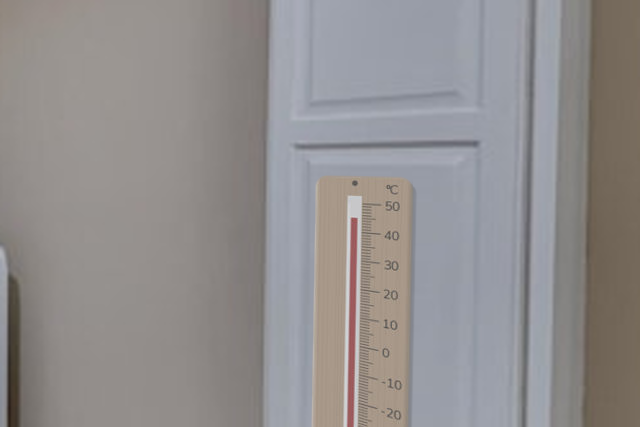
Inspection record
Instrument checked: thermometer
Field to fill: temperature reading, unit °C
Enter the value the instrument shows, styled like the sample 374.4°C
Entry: 45°C
